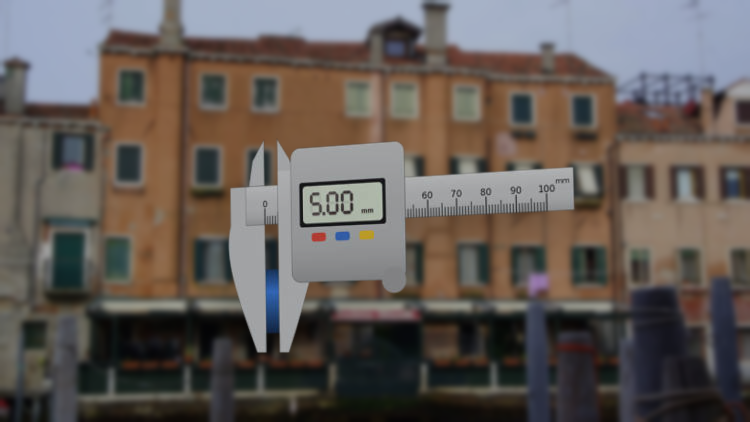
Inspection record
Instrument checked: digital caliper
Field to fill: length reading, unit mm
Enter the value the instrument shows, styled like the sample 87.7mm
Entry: 5.00mm
